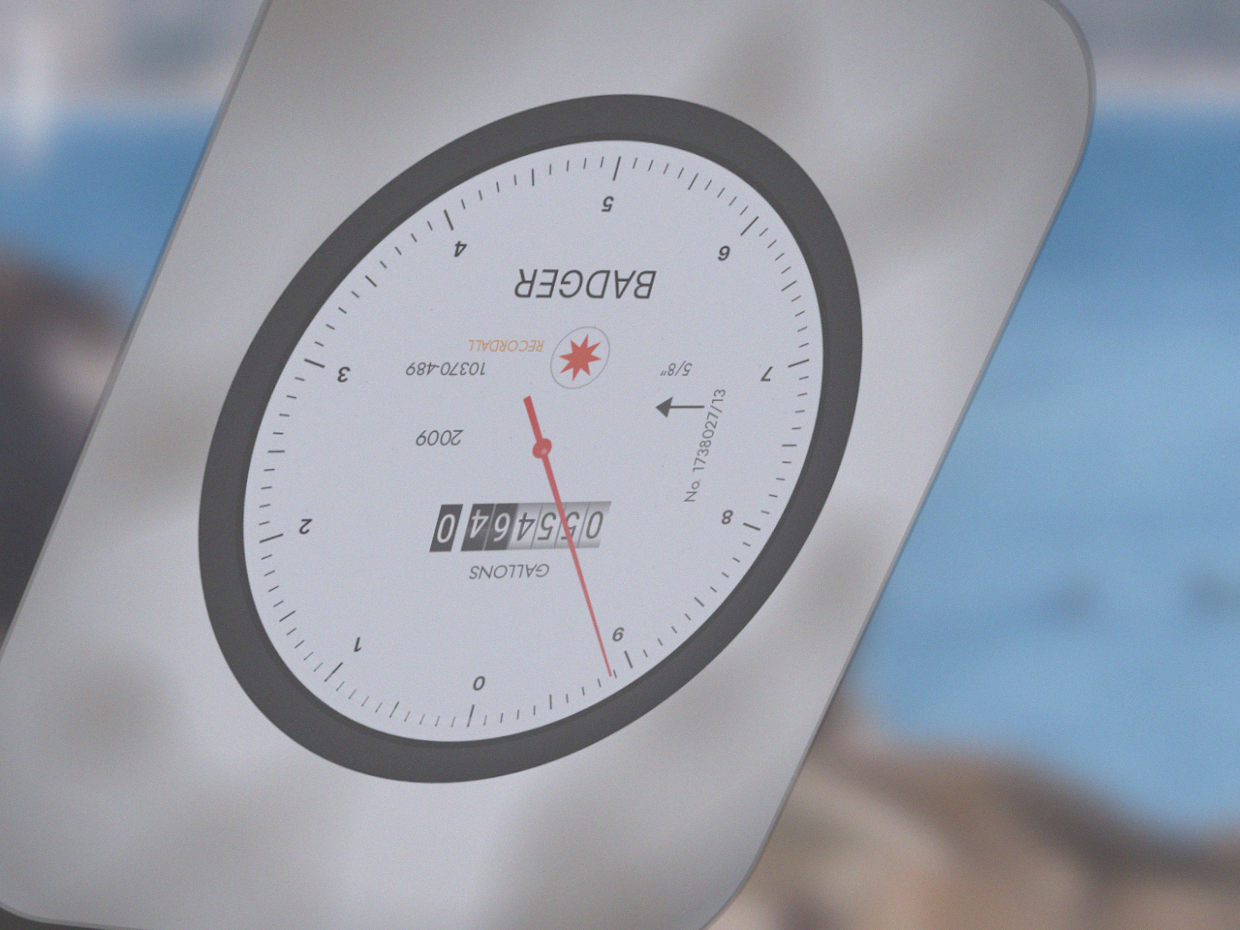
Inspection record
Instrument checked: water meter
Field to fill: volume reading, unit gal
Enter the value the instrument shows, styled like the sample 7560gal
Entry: 554639.1gal
